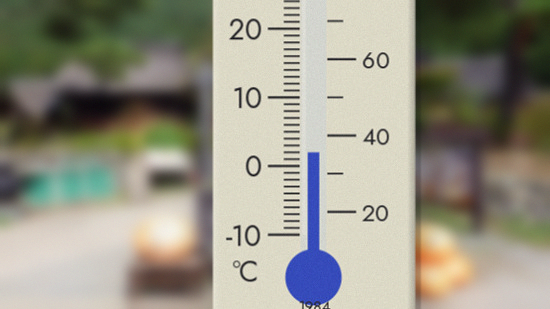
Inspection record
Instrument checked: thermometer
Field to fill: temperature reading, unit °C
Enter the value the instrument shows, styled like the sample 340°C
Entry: 2°C
